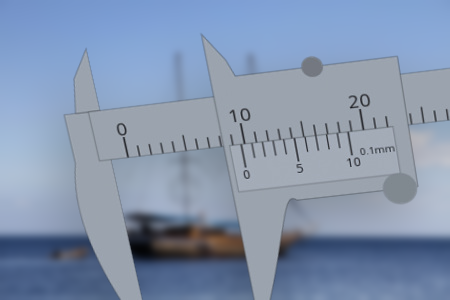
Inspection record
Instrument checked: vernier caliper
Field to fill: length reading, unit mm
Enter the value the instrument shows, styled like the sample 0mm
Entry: 9.7mm
